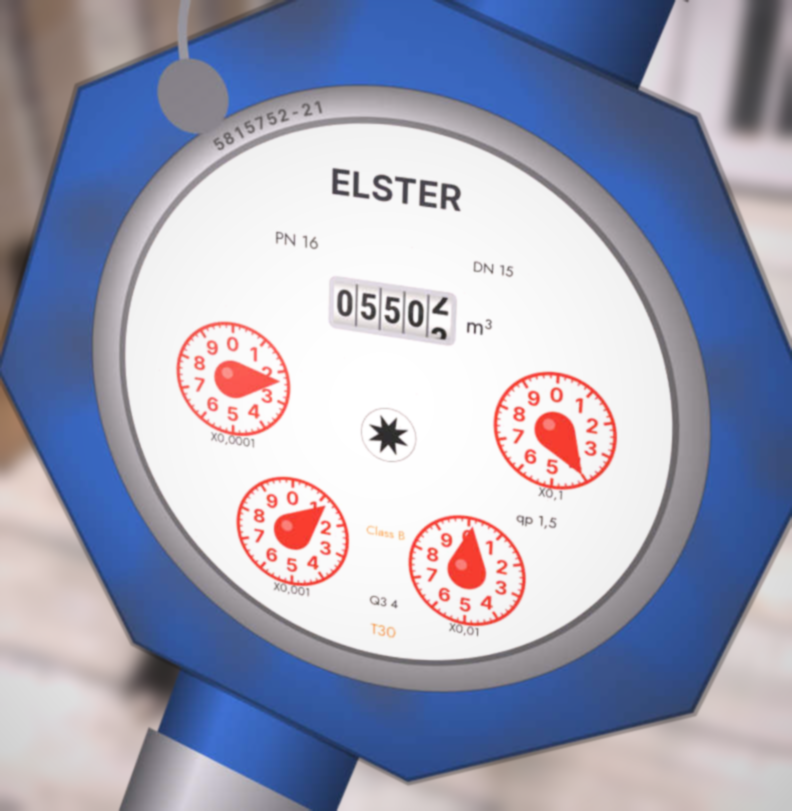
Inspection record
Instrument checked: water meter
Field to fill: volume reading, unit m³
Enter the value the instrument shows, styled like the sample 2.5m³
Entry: 5502.4012m³
